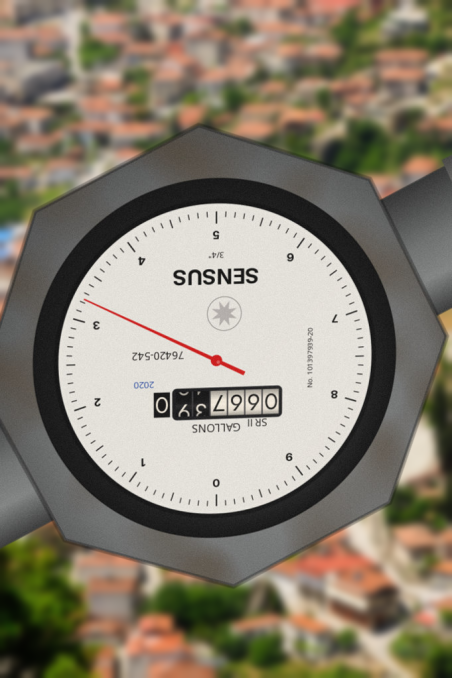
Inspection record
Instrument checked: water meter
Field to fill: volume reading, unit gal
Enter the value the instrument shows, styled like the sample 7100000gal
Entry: 667393.2gal
